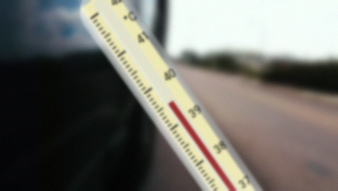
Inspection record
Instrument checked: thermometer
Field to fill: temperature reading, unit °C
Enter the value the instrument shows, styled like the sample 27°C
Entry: 39.5°C
